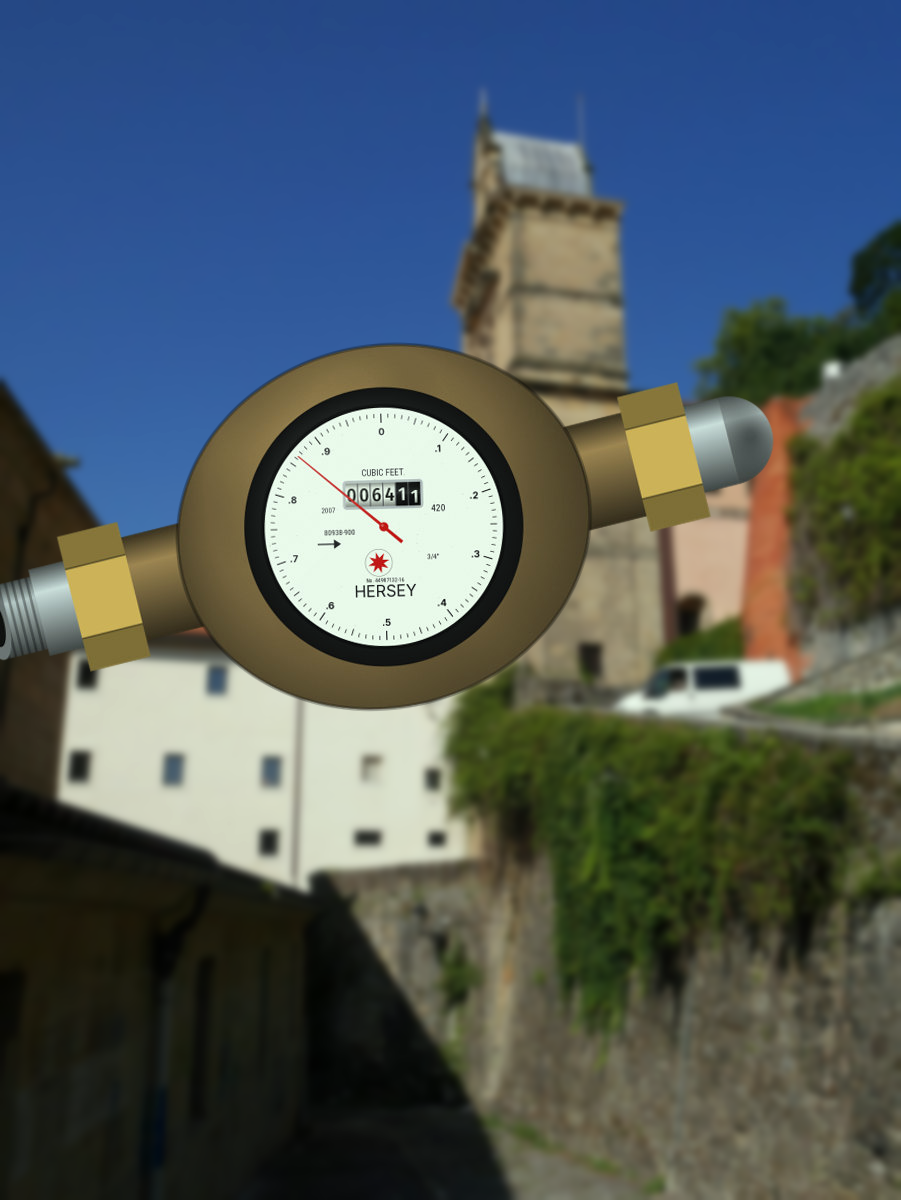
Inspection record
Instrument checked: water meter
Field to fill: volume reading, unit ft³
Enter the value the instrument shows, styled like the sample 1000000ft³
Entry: 6410.86ft³
